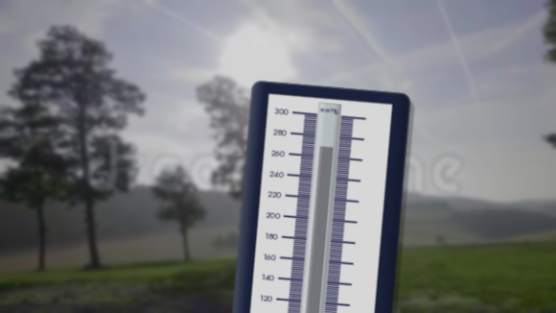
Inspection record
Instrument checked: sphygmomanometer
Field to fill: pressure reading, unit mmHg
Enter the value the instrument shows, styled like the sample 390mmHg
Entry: 270mmHg
